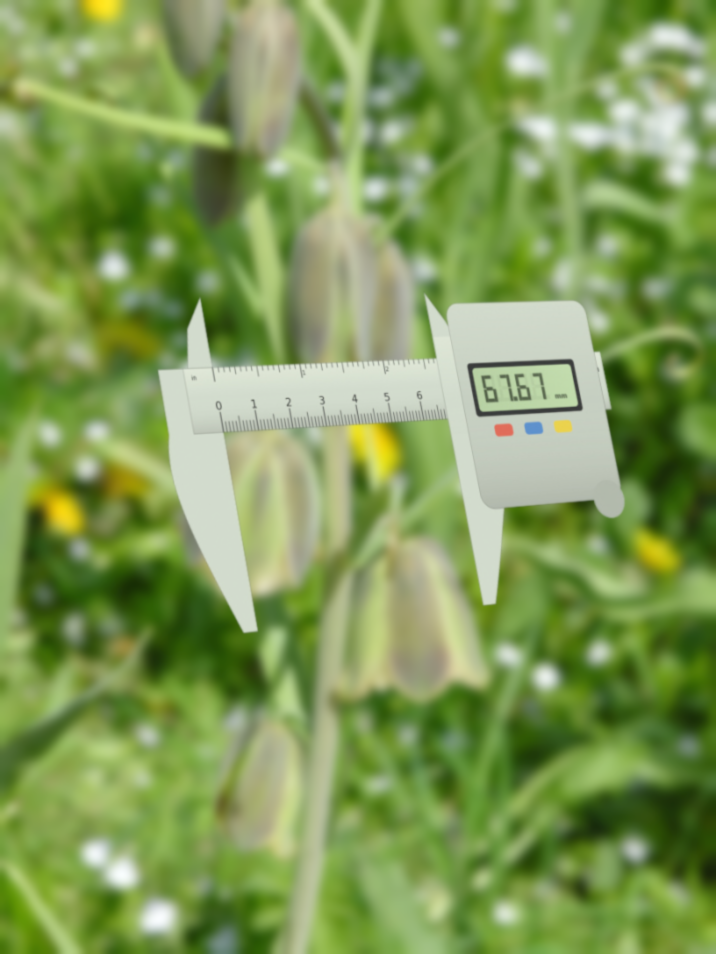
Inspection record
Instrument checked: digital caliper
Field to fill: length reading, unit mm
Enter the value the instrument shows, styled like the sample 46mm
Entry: 67.67mm
